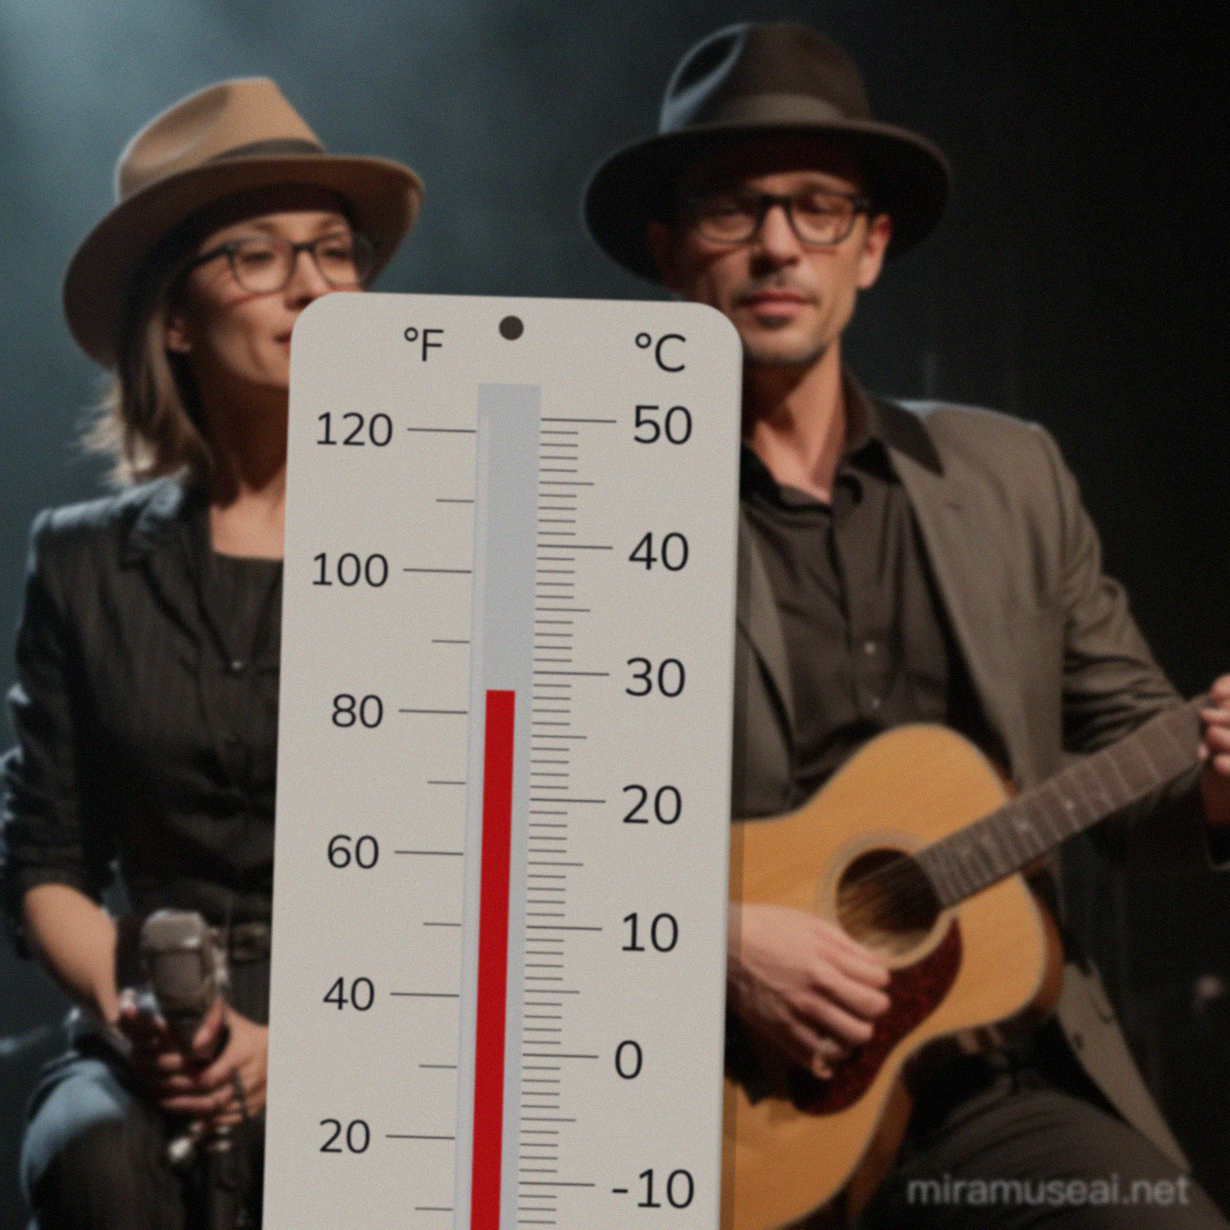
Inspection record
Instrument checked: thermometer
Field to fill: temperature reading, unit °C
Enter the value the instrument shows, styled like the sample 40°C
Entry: 28.5°C
